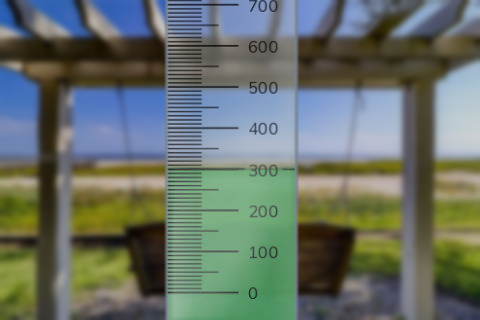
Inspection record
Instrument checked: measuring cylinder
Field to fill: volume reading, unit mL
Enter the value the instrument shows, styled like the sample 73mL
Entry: 300mL
